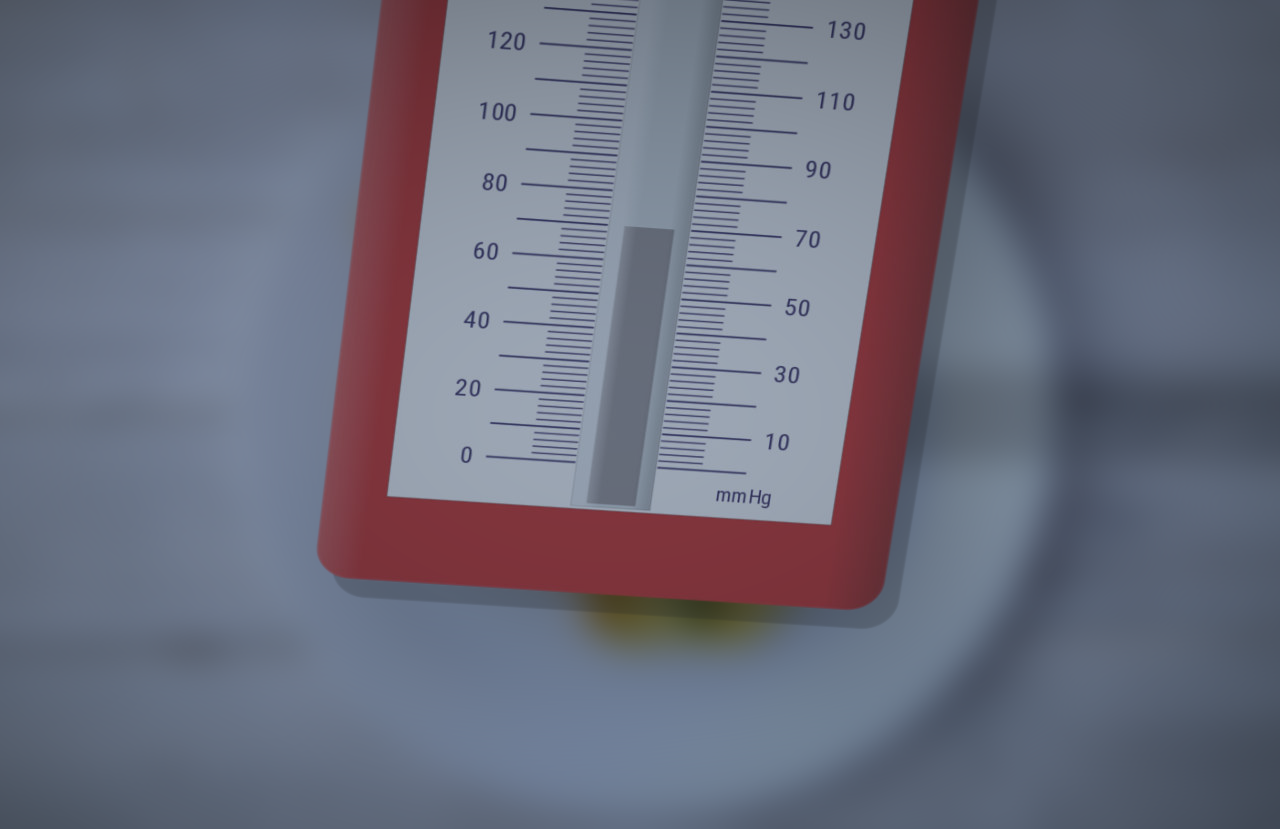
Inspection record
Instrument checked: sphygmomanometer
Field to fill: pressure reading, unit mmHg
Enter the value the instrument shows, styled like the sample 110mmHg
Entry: 70mmHg
